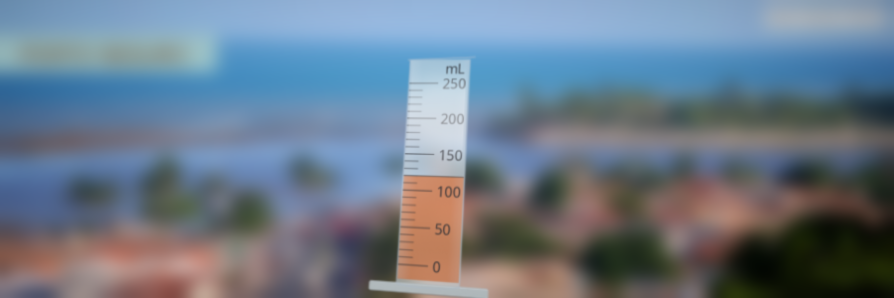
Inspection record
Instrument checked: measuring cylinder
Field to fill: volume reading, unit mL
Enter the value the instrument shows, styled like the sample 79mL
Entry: 120mL
